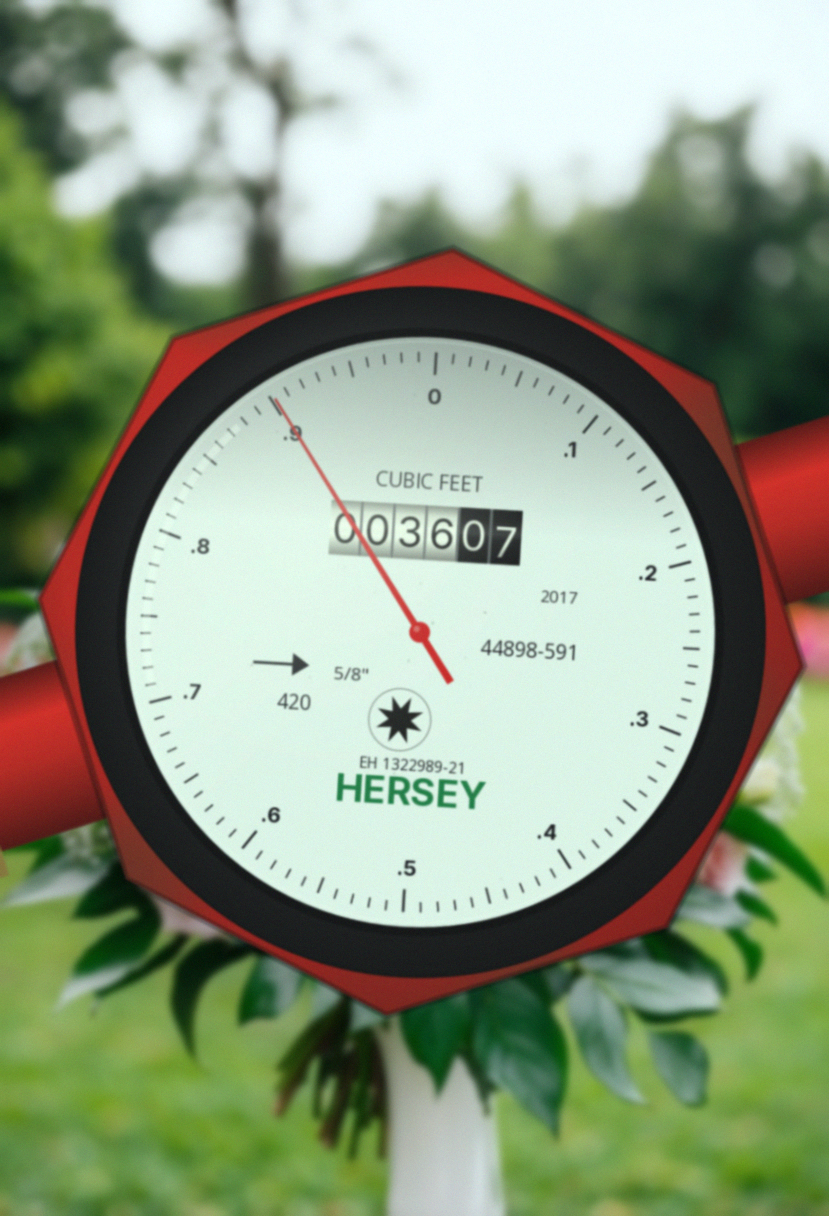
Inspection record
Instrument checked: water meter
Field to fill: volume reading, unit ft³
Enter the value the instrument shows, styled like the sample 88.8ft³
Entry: 3606.90ft³
